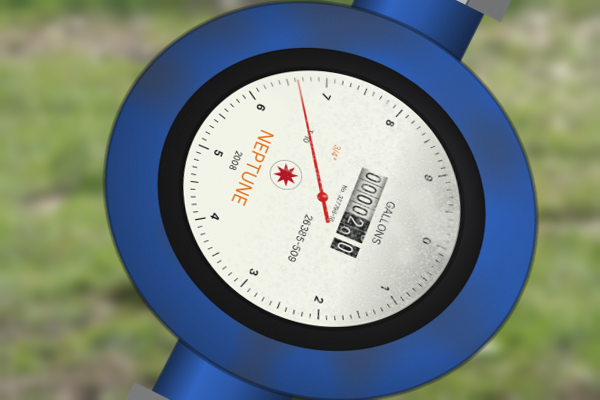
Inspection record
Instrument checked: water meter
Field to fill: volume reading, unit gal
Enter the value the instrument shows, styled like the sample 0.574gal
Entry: 286.6gal
